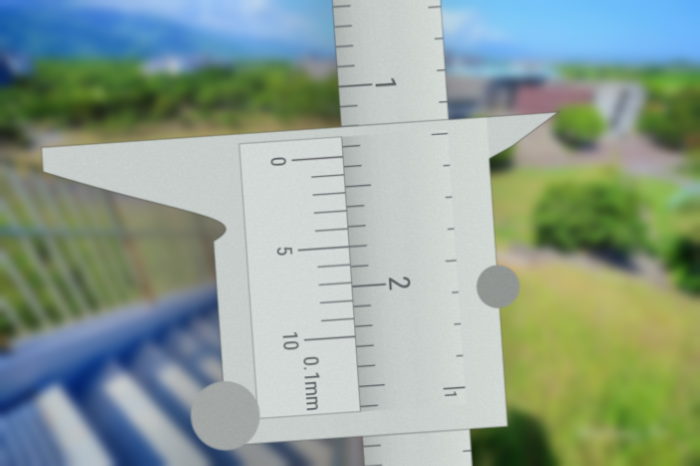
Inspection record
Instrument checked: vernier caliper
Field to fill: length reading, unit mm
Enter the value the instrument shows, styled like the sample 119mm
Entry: 13.5mm
